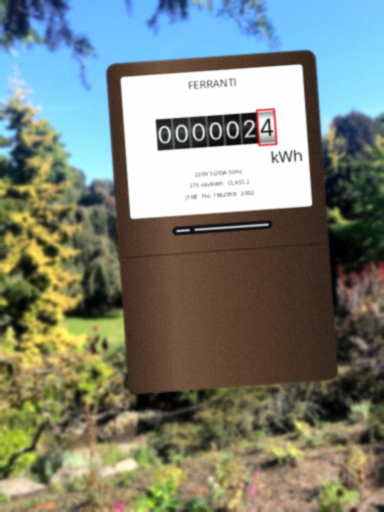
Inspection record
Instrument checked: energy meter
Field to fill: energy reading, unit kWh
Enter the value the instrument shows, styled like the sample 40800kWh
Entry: 2.4kWh
